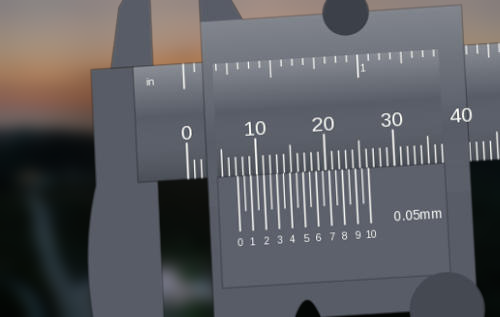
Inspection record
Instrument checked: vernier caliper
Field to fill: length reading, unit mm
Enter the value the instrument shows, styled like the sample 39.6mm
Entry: 7.2mm
